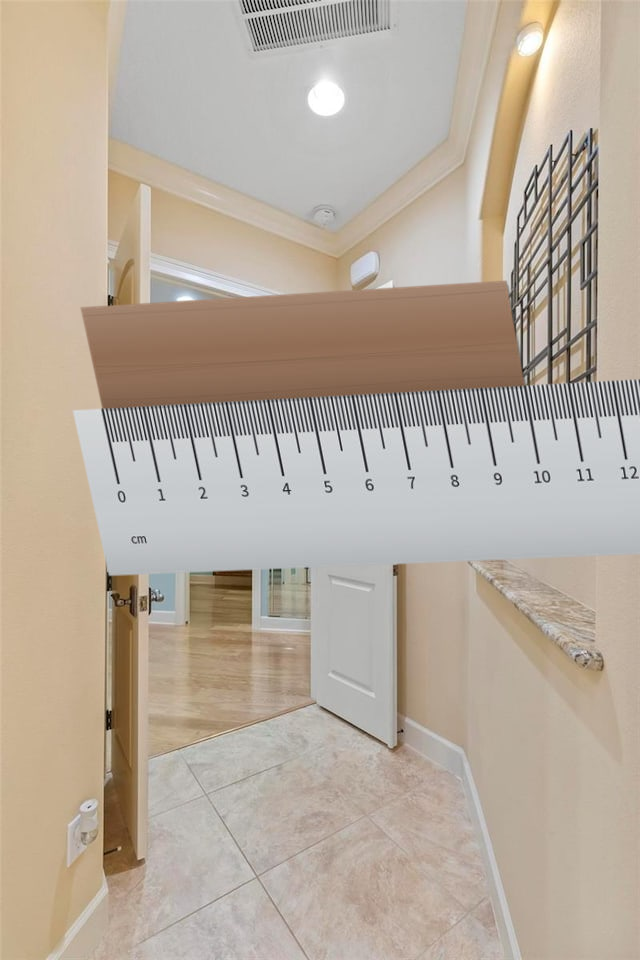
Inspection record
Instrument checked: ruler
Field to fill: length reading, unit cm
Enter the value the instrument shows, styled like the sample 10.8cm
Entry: 10cm
